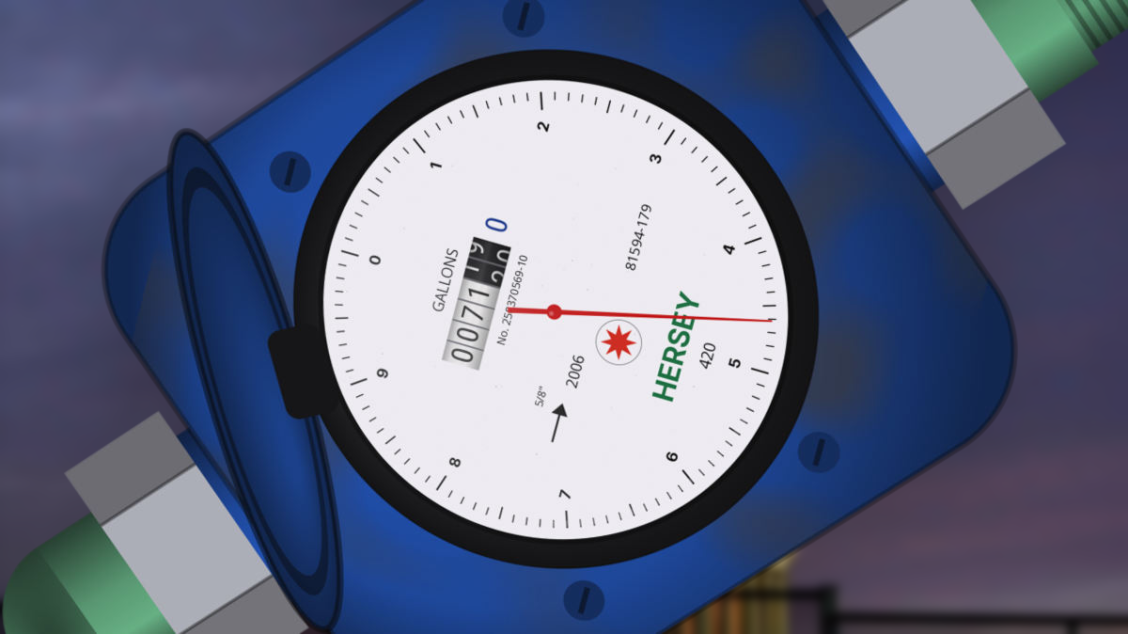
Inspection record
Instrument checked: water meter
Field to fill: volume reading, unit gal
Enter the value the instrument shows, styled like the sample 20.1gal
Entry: 71194.6gal
